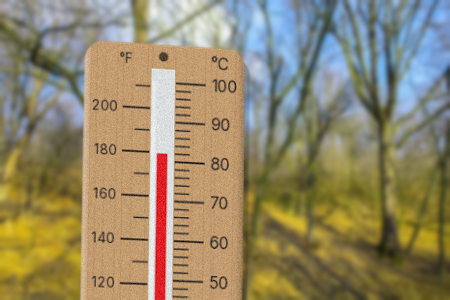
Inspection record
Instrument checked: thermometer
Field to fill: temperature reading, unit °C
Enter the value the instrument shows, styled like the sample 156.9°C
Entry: 82°C
